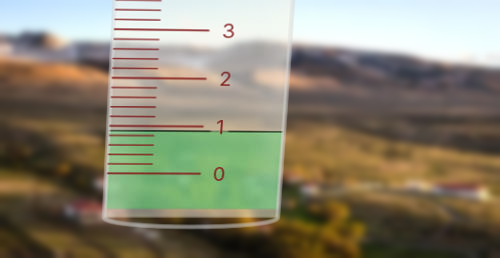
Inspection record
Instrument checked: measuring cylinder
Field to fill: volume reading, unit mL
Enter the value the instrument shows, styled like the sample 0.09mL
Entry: 0.9mL
